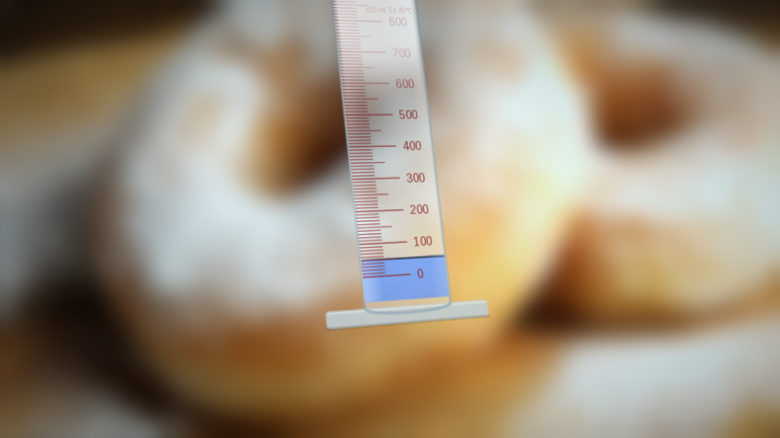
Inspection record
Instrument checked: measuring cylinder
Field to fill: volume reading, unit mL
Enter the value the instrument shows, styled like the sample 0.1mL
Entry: 50mL
